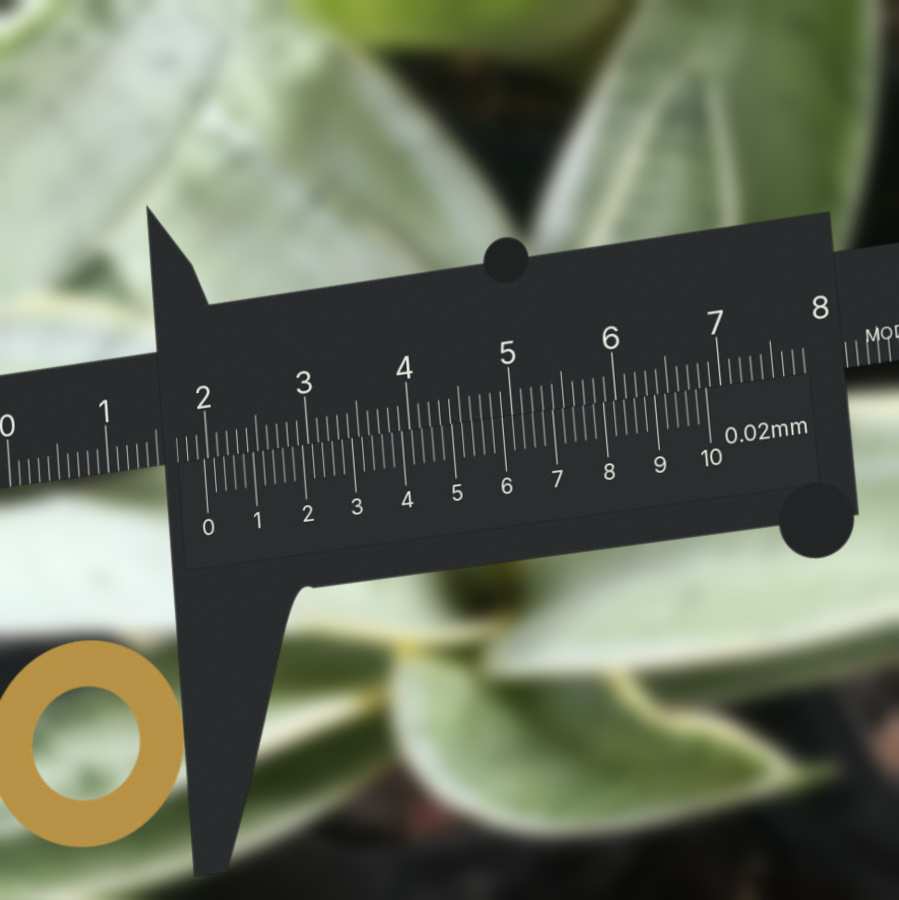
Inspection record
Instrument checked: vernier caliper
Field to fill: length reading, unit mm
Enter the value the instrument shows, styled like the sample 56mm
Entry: 19.6mm
